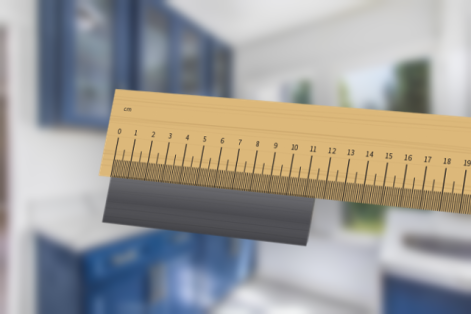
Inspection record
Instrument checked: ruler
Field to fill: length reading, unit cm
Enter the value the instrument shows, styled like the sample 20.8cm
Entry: 11.5cm
